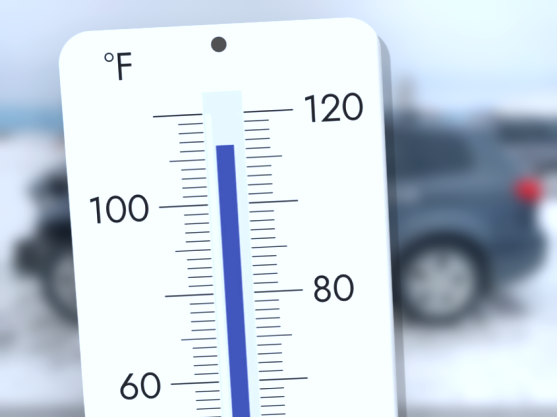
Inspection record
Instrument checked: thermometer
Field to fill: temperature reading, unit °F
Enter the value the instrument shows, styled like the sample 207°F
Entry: 113°F
